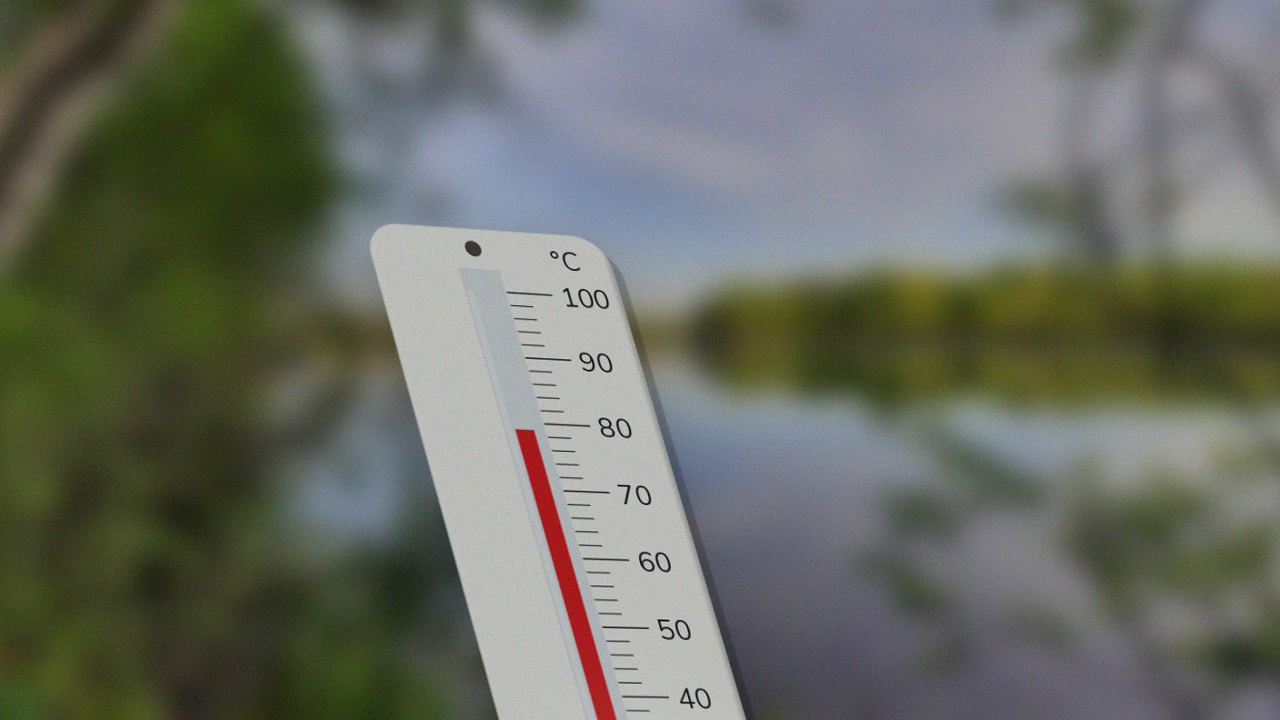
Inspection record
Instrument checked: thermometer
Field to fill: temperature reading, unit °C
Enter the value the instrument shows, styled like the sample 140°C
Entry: 79°C
